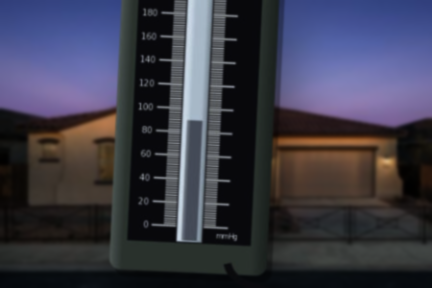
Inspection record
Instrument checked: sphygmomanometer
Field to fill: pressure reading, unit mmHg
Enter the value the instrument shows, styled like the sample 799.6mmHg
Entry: 90mmHg
